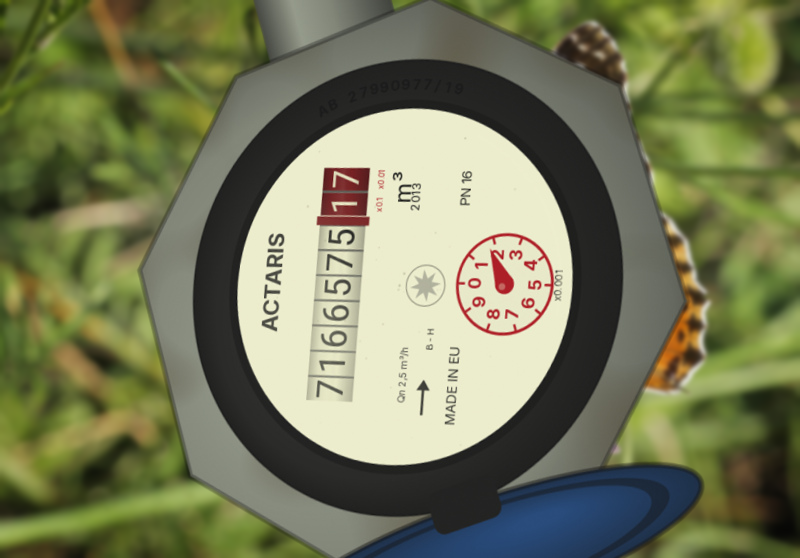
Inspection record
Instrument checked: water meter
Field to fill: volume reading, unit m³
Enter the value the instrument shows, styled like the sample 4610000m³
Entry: 7166575.171m³
